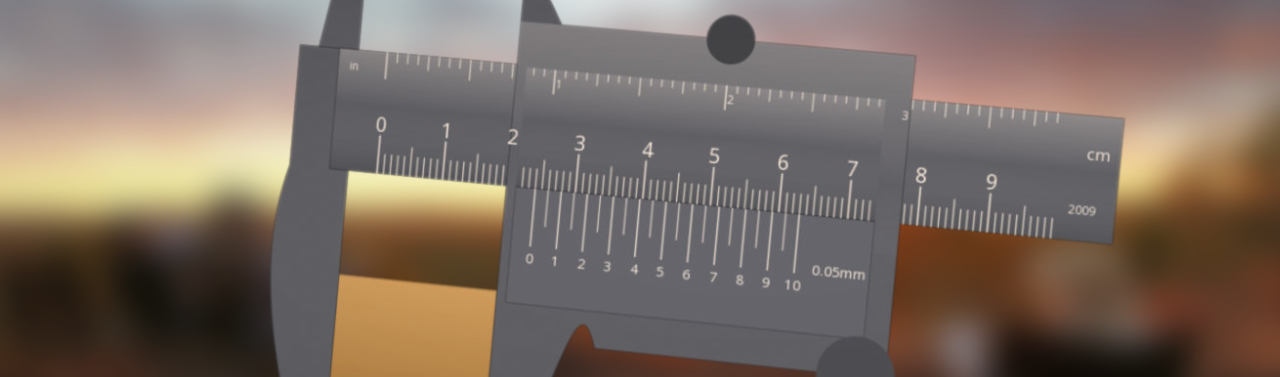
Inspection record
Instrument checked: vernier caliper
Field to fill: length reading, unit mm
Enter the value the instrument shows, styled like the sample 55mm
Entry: 24.0mm
